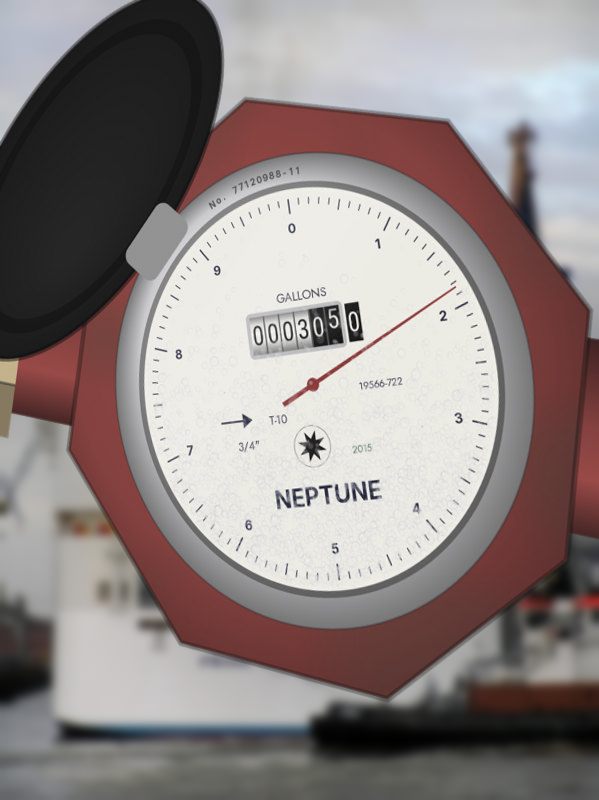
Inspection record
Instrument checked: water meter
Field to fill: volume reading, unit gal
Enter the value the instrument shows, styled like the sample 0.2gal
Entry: 3051.8gal
